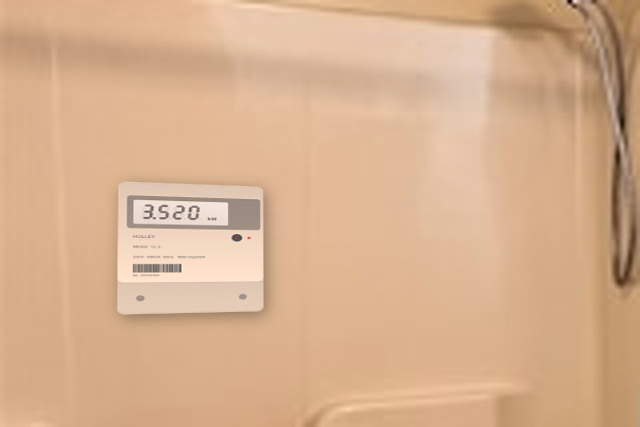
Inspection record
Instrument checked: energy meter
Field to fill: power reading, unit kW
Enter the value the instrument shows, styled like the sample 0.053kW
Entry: 3.520kW
